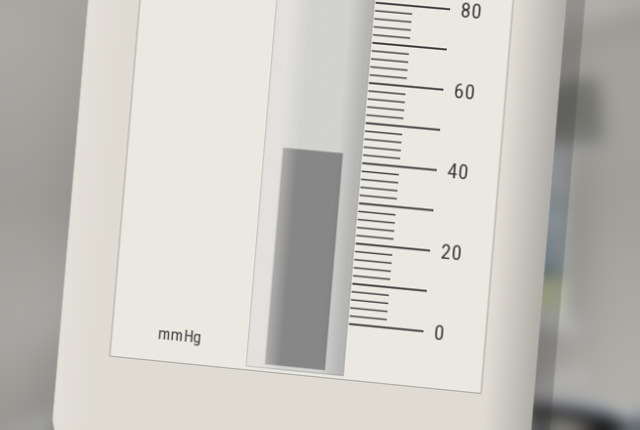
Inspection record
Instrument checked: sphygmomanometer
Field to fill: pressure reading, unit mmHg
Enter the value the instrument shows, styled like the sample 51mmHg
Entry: 42mmHg
